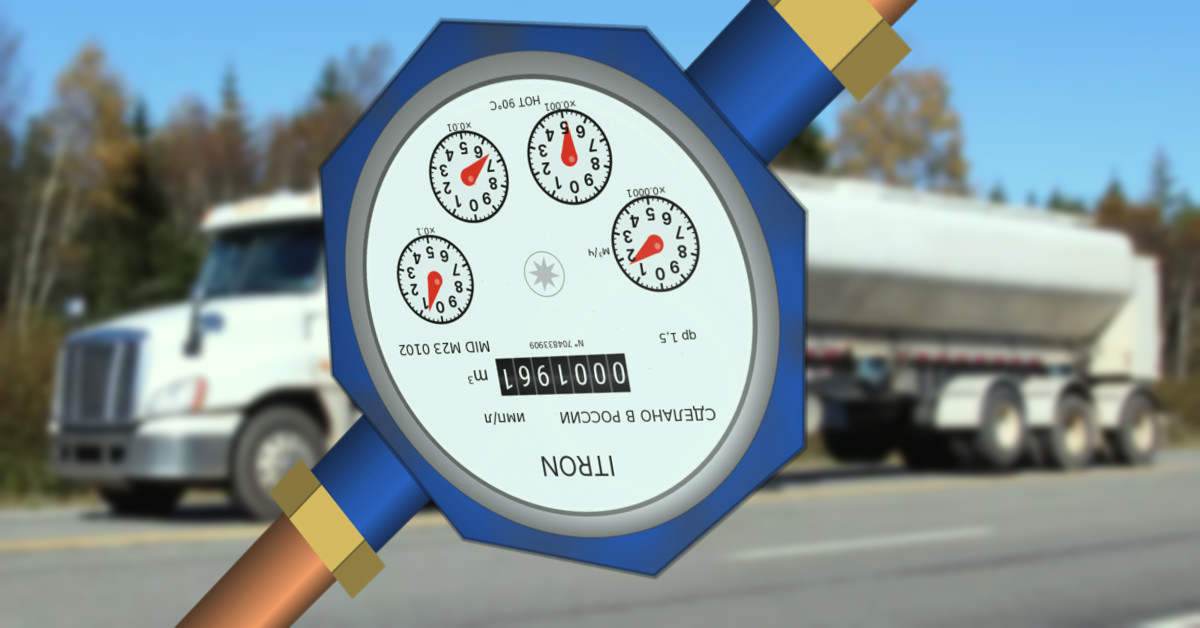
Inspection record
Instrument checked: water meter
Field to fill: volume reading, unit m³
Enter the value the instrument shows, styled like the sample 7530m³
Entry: 1961.0651m³
